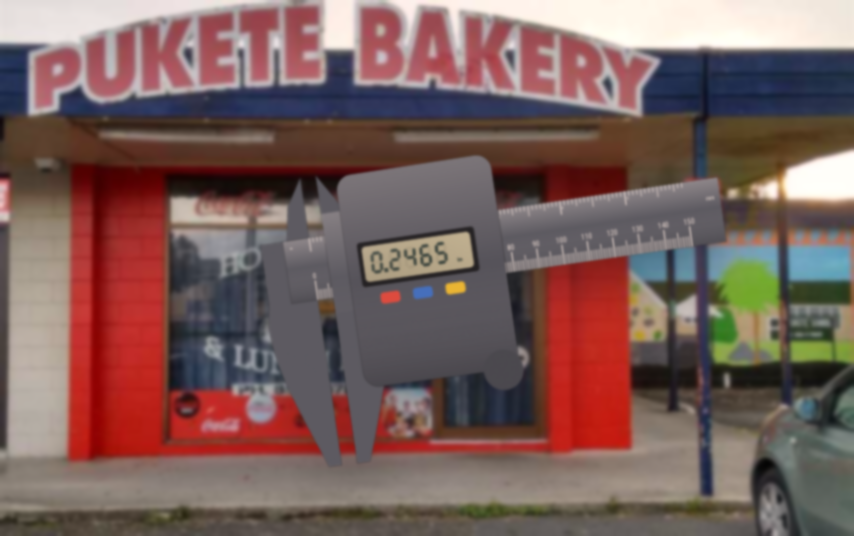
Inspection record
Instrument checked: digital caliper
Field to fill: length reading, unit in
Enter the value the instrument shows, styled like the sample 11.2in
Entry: 0.2465in
